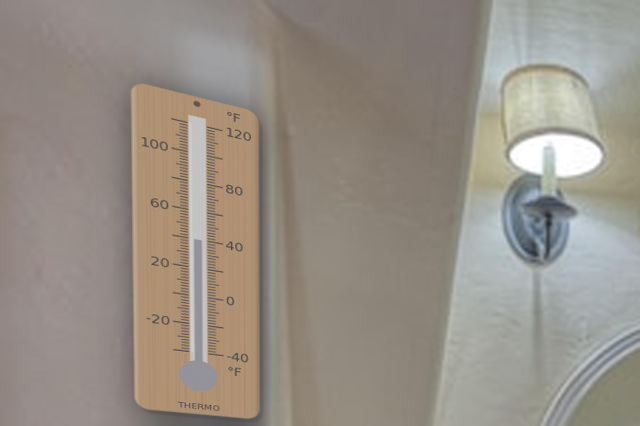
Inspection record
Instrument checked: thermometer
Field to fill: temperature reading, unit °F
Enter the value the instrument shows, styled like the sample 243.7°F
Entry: 40°F
